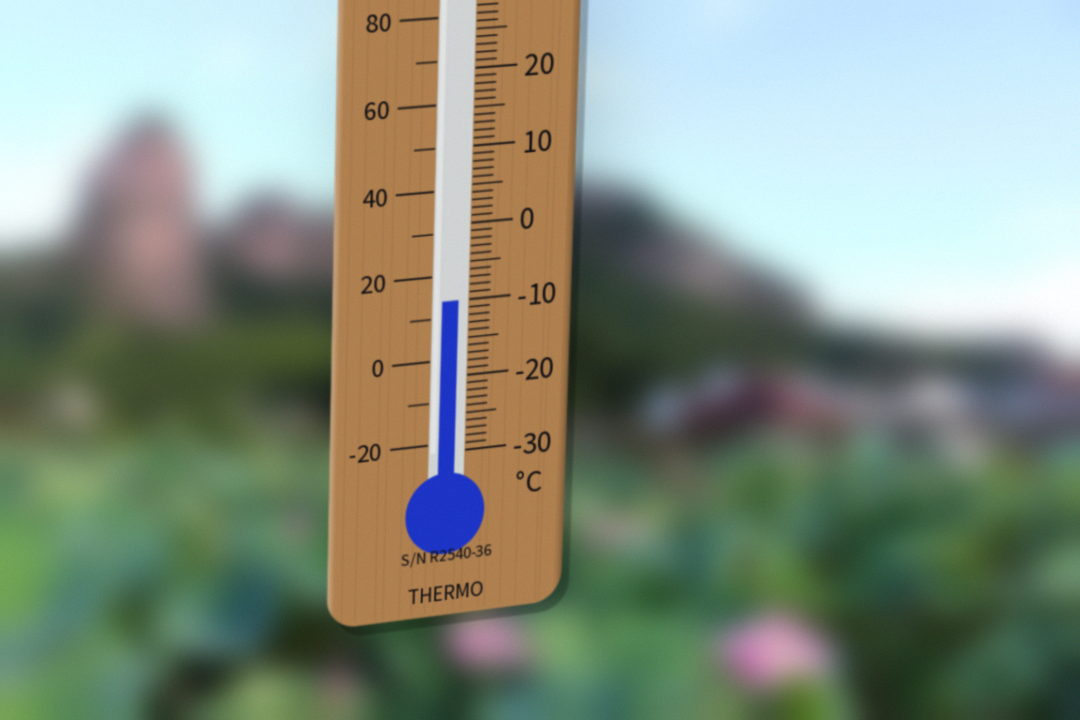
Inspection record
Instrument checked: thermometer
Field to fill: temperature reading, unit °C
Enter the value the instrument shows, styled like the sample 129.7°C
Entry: -10°C
